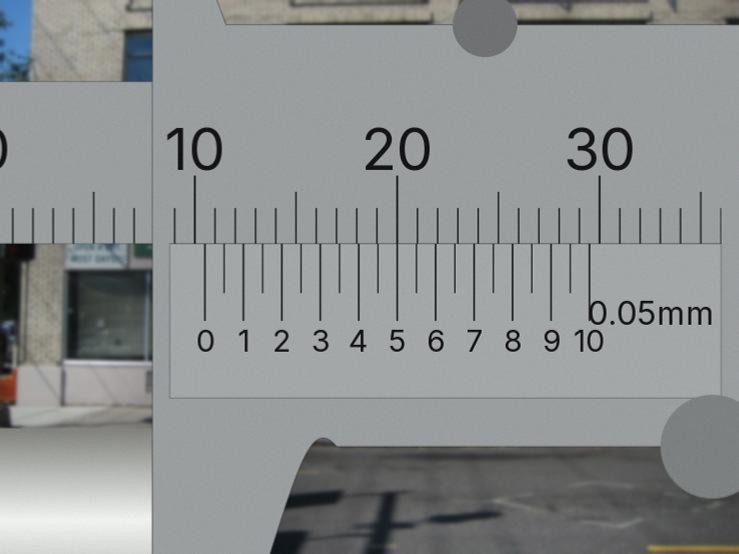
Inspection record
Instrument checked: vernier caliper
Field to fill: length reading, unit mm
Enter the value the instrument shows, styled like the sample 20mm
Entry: 10.5mm
